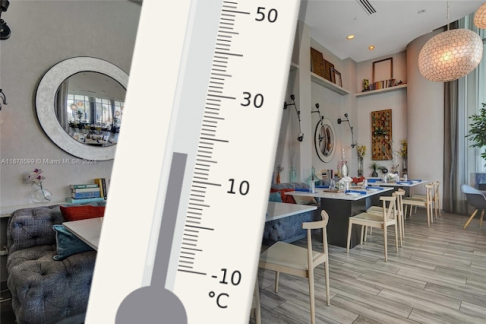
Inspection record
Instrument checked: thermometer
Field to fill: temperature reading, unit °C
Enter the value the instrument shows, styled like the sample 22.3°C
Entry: 16°C
